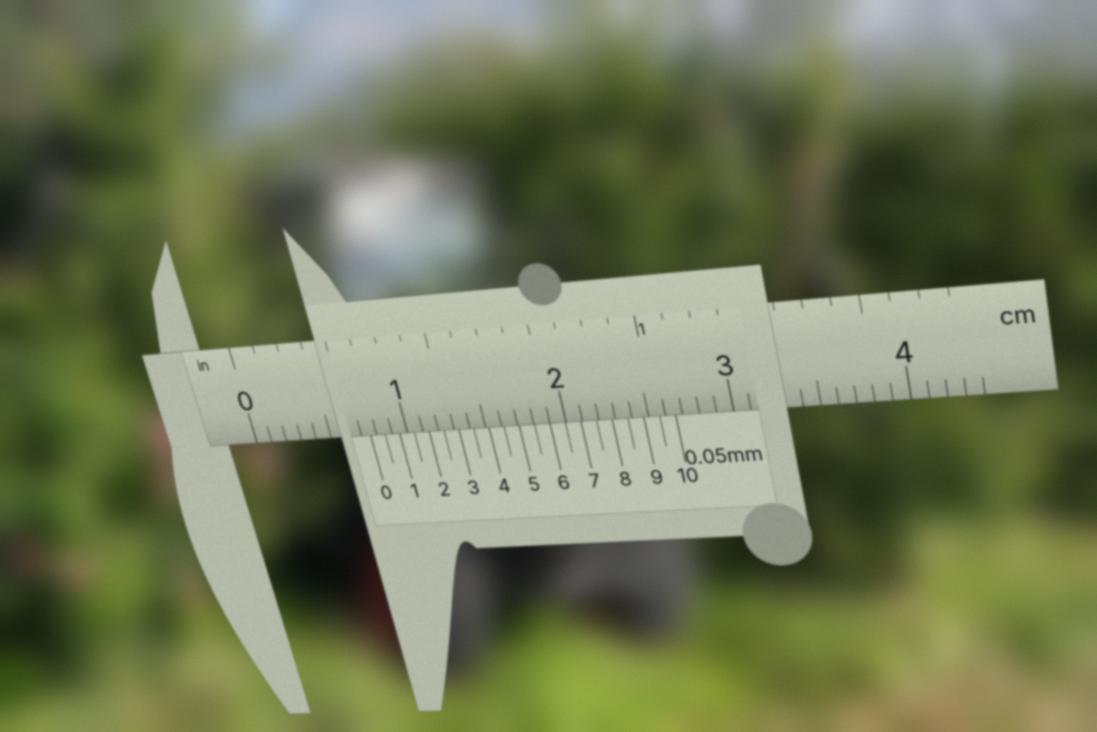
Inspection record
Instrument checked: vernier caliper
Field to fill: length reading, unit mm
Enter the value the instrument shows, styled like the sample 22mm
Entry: 7.6mm
